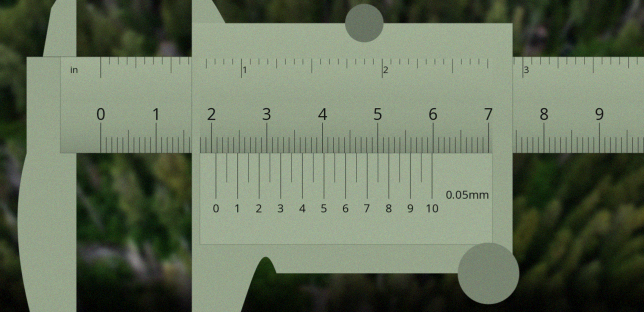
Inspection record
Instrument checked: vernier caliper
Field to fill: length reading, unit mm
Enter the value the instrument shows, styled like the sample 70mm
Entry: 20.8mm
